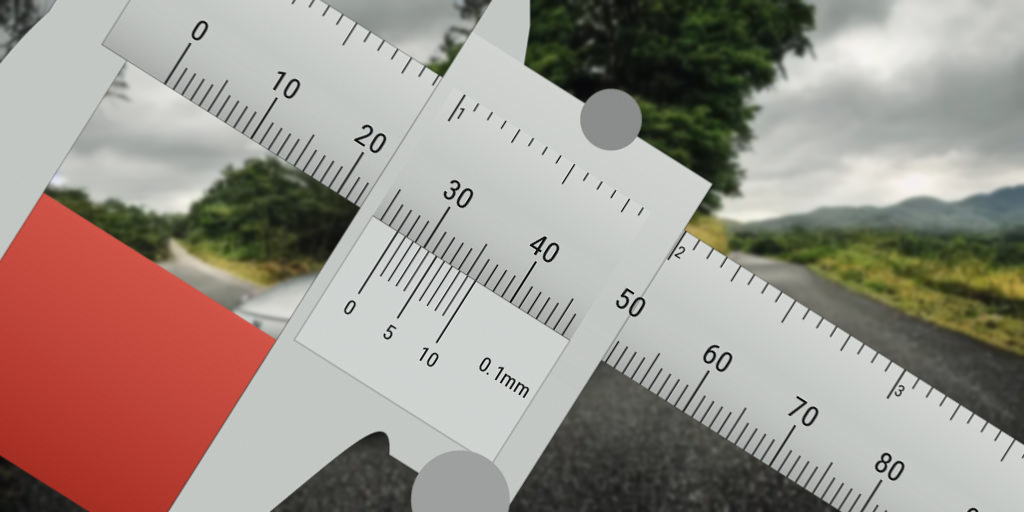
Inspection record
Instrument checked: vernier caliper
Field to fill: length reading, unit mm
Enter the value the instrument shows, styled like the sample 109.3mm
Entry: 27.0mm
